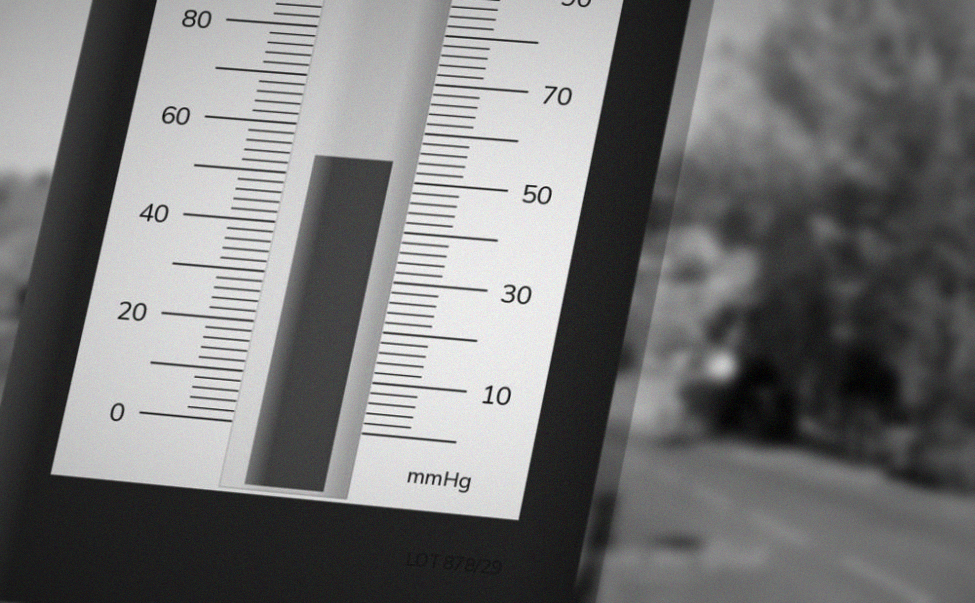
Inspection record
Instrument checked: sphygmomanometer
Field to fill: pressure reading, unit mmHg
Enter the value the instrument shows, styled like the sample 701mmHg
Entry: 54mmHg
